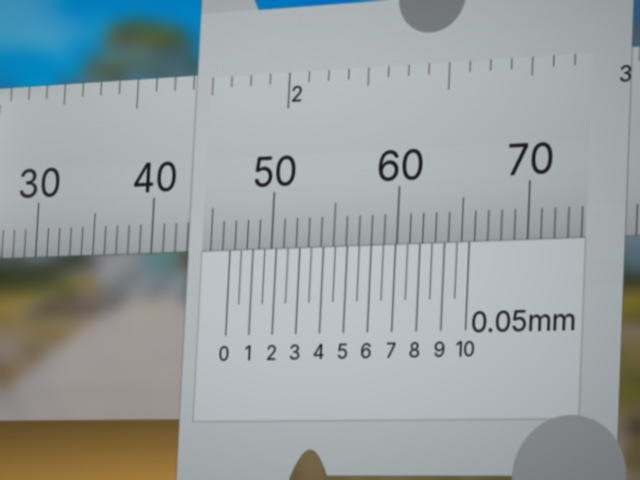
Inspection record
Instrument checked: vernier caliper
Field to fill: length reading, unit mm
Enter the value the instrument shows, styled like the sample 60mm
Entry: 46.6mm
